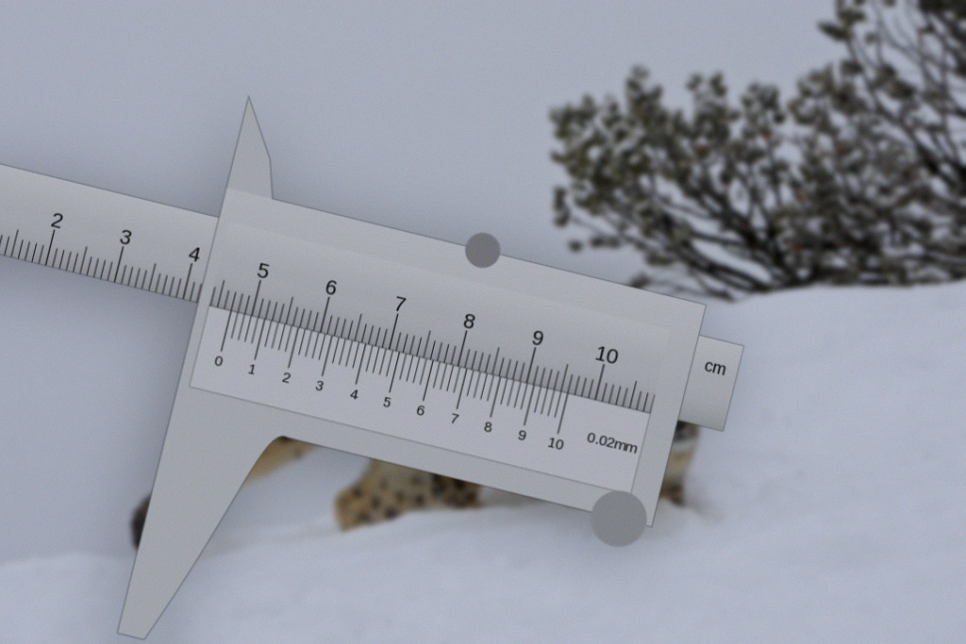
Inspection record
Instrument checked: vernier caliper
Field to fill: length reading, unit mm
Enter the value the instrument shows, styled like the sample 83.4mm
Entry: 47.0mm
